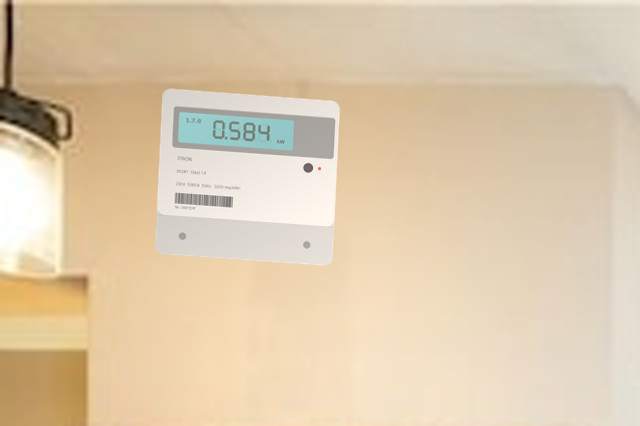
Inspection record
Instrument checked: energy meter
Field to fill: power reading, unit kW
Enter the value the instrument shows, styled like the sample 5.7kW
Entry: 0.584kW
